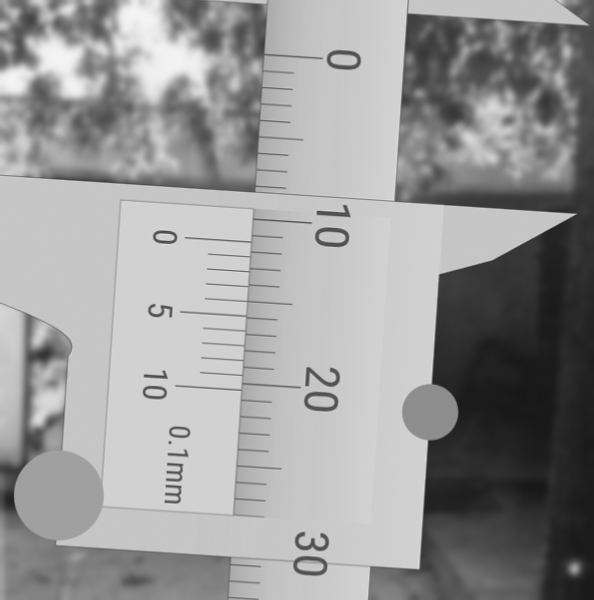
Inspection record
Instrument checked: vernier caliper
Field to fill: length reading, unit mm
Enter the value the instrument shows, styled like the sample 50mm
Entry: 11.4mm
